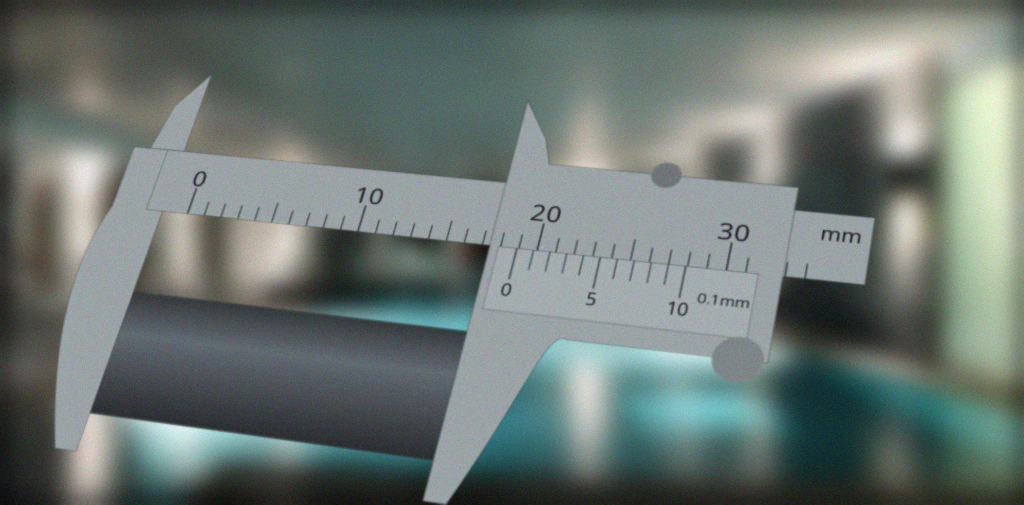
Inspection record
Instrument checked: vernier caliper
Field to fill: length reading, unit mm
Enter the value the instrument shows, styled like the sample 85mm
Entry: 18.9mm
